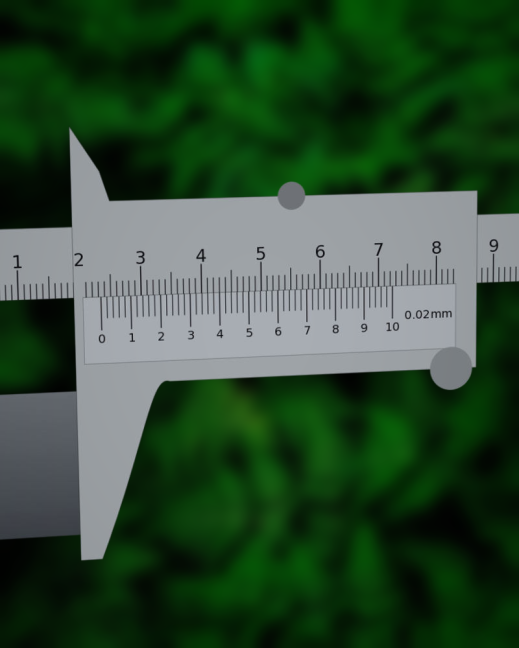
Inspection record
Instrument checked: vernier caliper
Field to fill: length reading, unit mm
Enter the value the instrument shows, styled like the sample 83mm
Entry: 23.4mm
